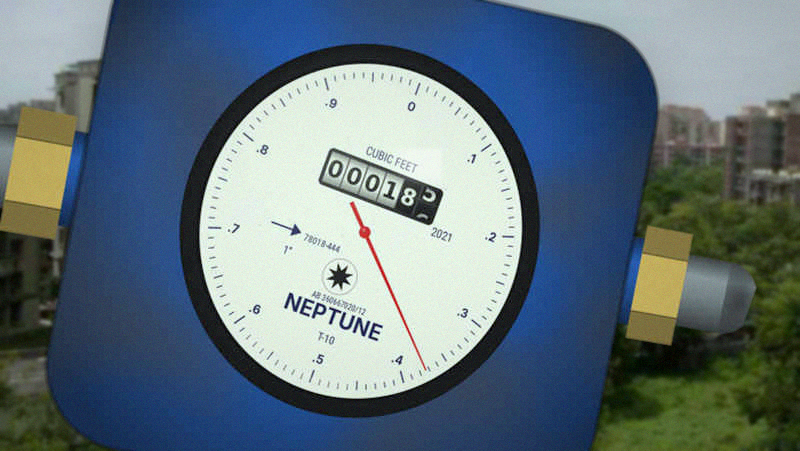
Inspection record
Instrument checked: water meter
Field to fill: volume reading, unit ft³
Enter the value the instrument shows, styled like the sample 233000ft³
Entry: 185.37ft³
